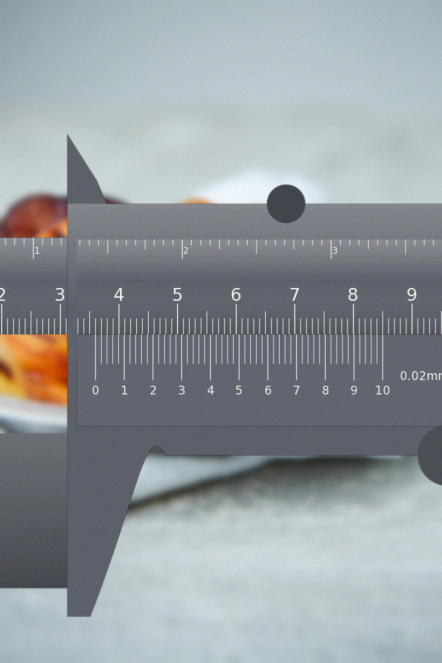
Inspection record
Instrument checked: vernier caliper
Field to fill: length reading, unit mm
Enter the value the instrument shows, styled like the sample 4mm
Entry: 36.0mm
